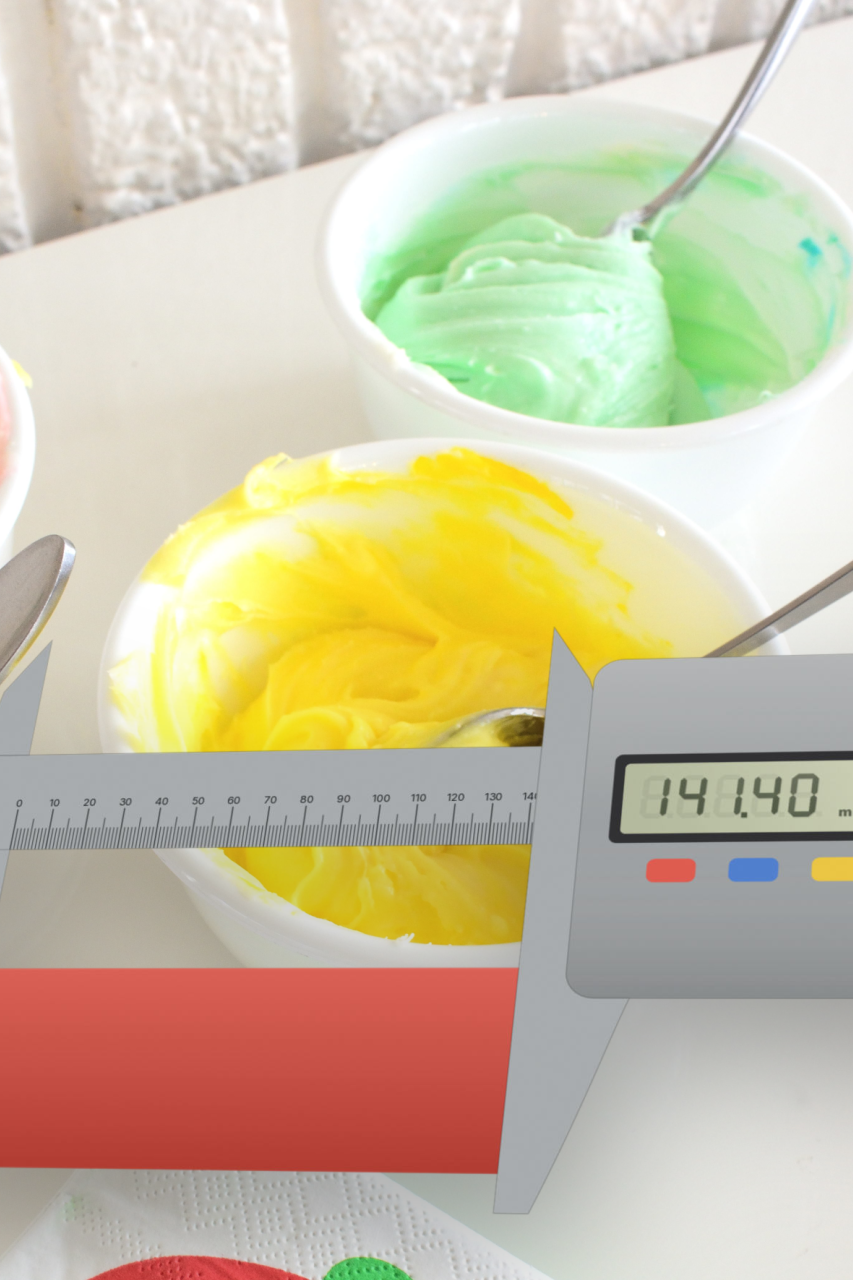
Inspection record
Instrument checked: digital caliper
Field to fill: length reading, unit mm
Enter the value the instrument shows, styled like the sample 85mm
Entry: 141.40mm
